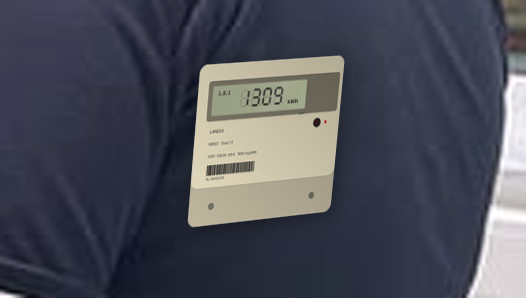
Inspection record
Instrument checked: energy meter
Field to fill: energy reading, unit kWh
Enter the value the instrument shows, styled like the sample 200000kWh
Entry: 1309kWh
